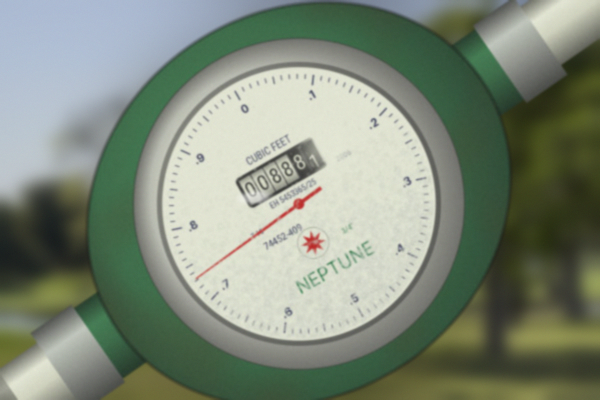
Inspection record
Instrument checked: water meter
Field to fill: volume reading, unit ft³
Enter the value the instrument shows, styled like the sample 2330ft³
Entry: 8880.73ft³
